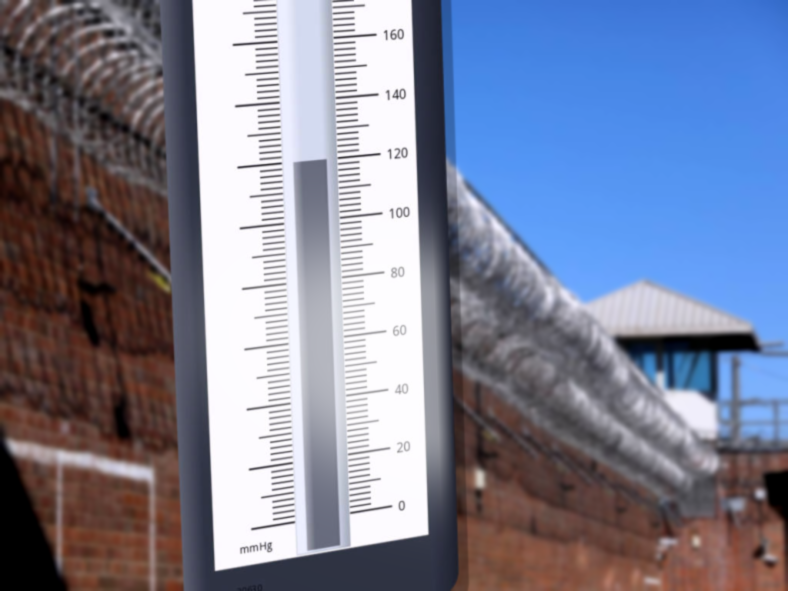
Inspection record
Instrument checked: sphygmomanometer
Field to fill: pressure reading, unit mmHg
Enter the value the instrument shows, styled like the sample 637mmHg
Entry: 120mmHg
